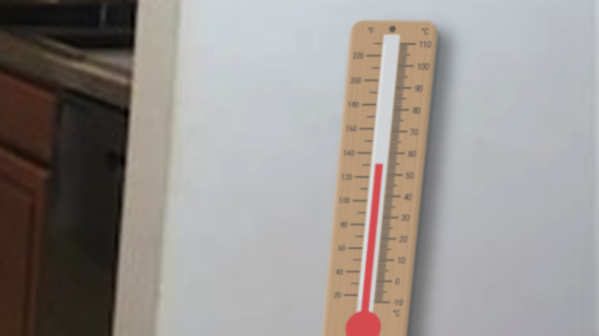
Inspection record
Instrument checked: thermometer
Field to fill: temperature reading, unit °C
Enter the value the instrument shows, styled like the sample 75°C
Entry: 55°C
